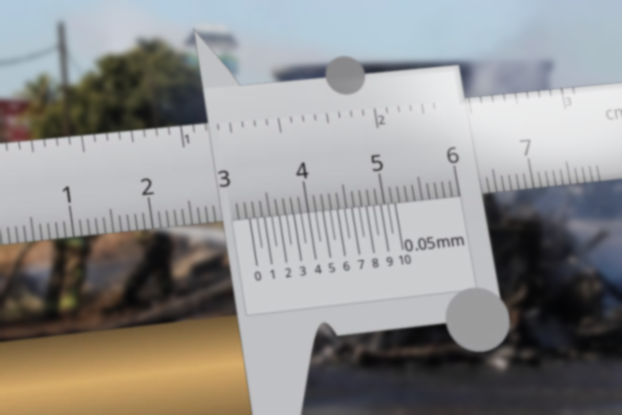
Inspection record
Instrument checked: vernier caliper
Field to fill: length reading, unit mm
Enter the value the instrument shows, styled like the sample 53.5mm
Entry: 32.4mm
